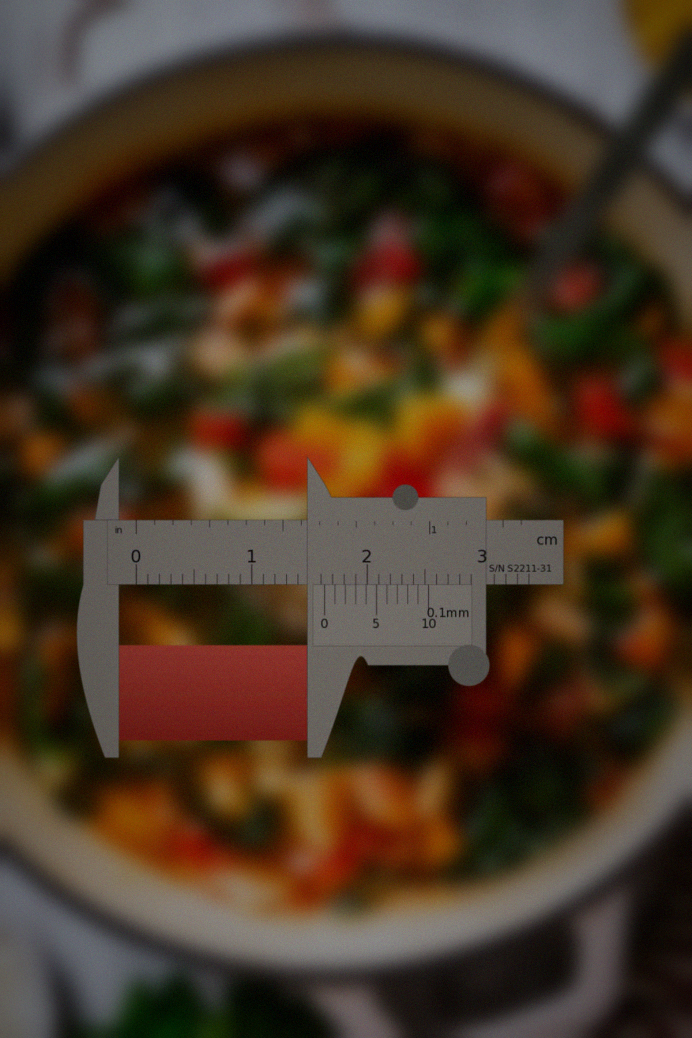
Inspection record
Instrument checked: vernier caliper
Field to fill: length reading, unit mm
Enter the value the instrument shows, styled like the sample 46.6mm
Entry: 16.3mm
